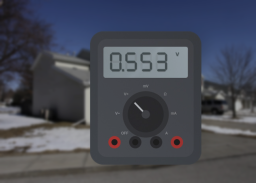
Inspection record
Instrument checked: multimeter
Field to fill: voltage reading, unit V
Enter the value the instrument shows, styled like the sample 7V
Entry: 0.553V
